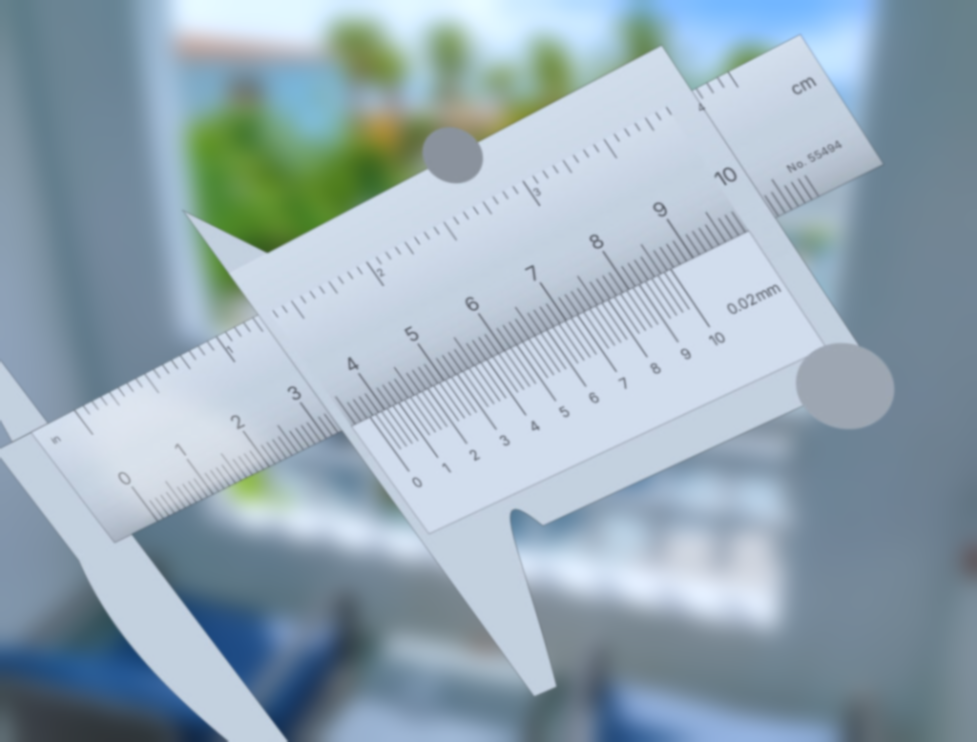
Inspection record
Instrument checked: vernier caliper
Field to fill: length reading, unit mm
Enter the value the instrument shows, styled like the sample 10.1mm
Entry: 37.5mm
